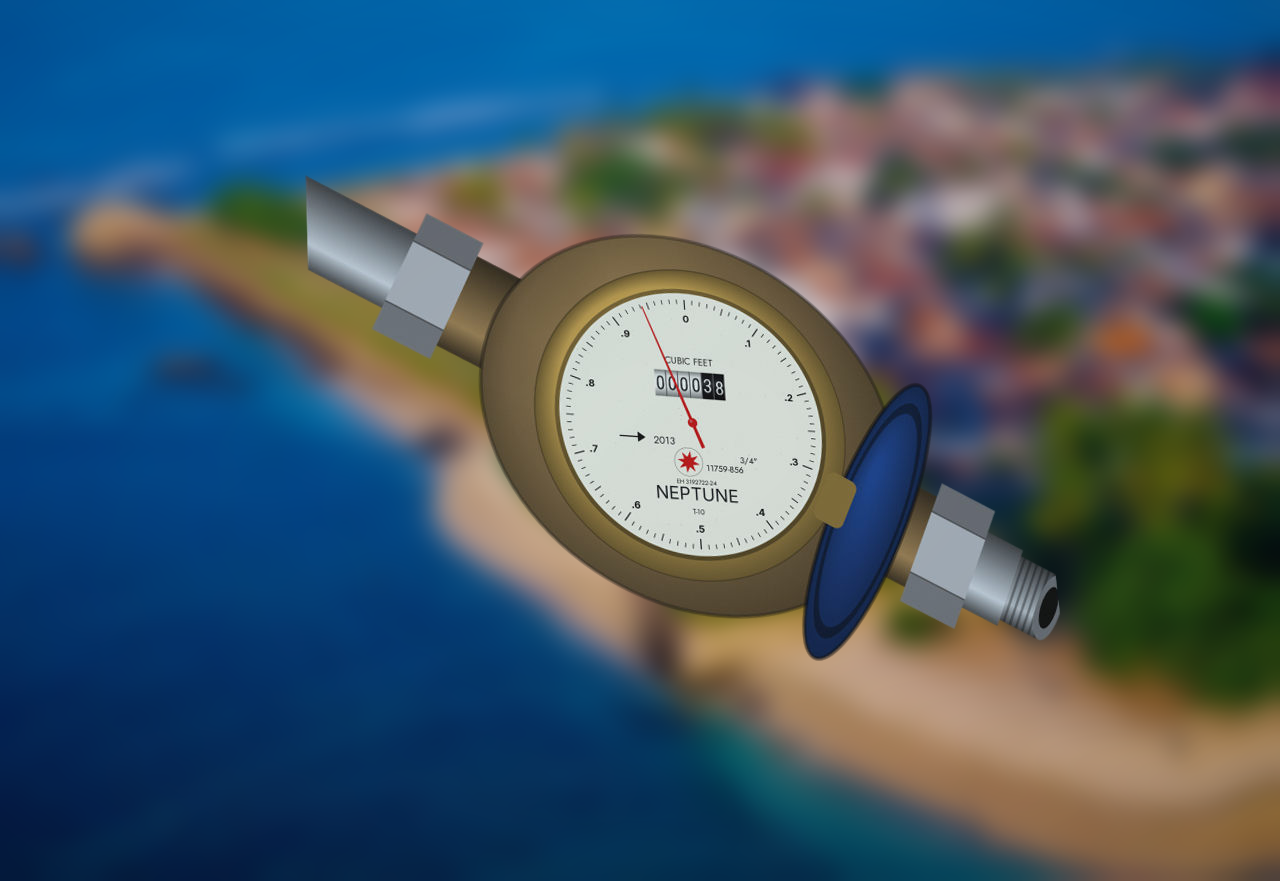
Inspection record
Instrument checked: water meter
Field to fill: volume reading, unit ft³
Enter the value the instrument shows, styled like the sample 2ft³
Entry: 37.94ft³
